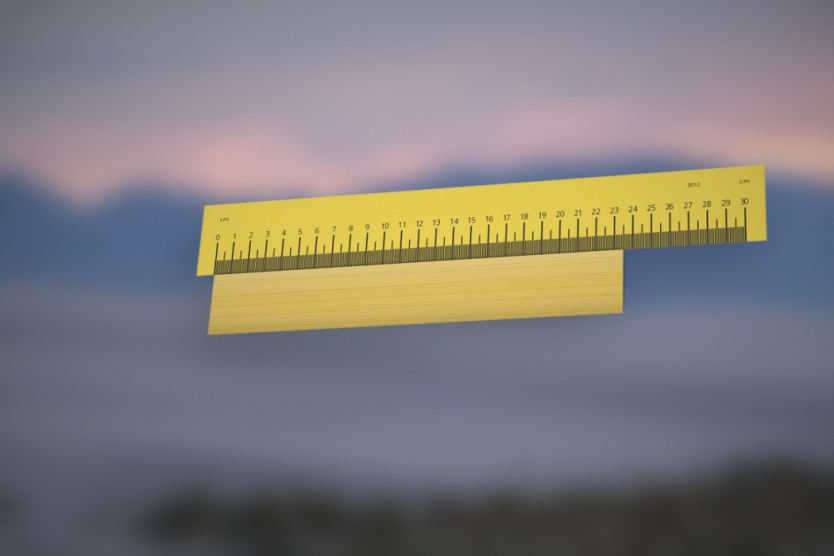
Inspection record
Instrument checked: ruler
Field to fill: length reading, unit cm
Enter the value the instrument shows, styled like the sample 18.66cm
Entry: 23.5cm
